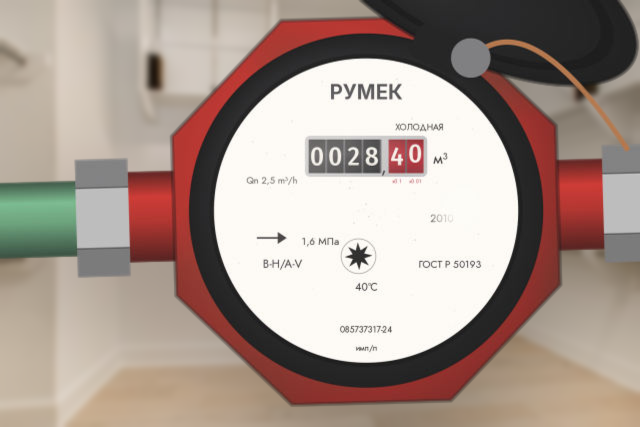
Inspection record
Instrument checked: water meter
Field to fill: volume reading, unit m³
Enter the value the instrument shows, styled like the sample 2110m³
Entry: 28.40m³
